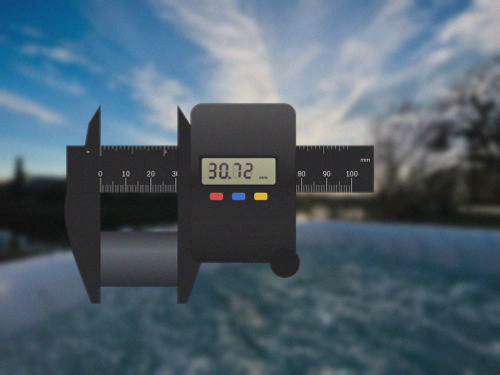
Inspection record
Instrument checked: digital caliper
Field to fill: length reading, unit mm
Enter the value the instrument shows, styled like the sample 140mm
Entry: 30.72mm
